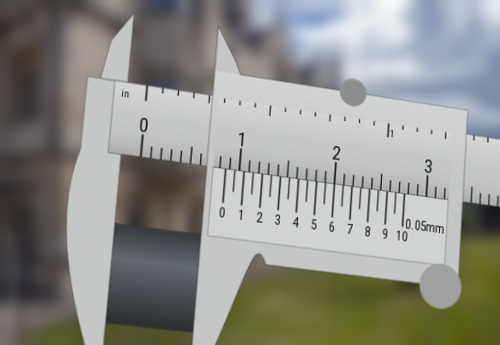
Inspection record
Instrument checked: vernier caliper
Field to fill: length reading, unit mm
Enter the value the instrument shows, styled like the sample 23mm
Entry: 8.6mm
